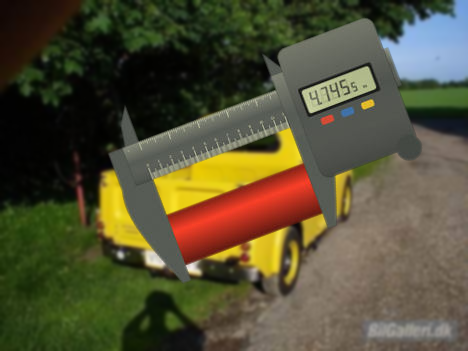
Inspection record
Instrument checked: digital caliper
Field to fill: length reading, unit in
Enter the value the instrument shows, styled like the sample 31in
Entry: 4.7455in
